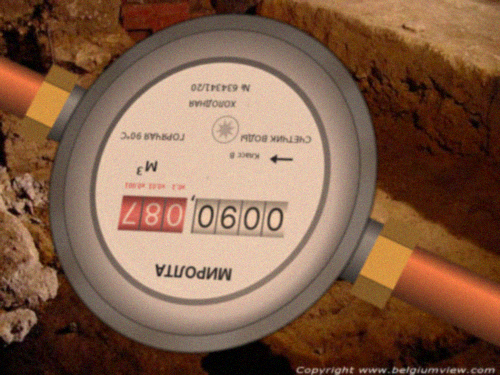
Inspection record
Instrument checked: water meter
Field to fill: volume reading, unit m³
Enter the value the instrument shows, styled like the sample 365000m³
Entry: 90.087m³
